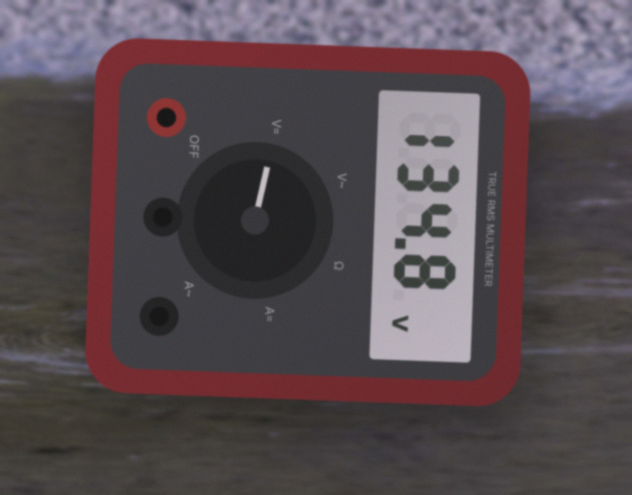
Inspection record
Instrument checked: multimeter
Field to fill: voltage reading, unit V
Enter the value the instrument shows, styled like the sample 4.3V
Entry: 134.8V
